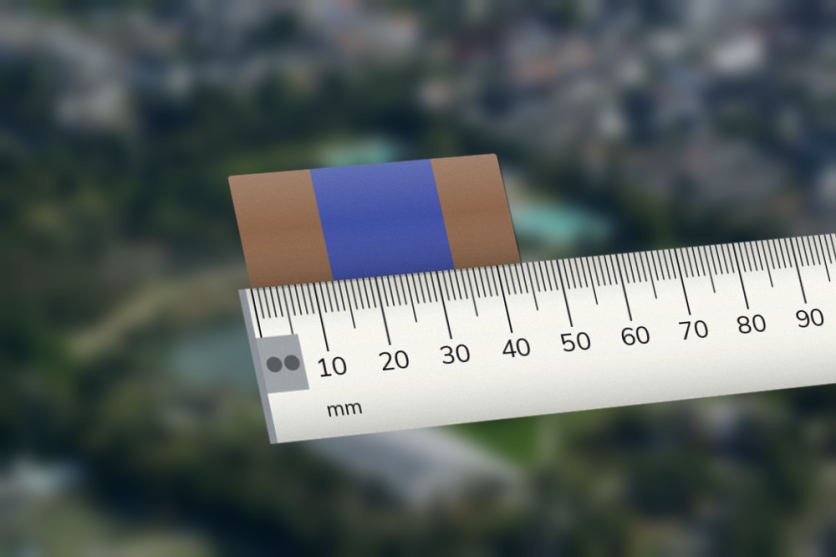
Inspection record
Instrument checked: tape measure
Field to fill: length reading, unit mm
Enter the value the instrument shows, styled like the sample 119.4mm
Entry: 44mm
